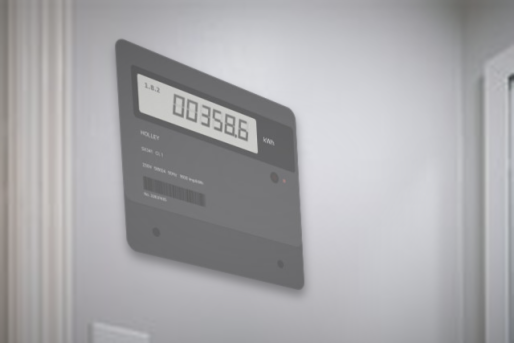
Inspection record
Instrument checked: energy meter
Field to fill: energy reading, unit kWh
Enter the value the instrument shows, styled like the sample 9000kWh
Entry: 358.6kWh
